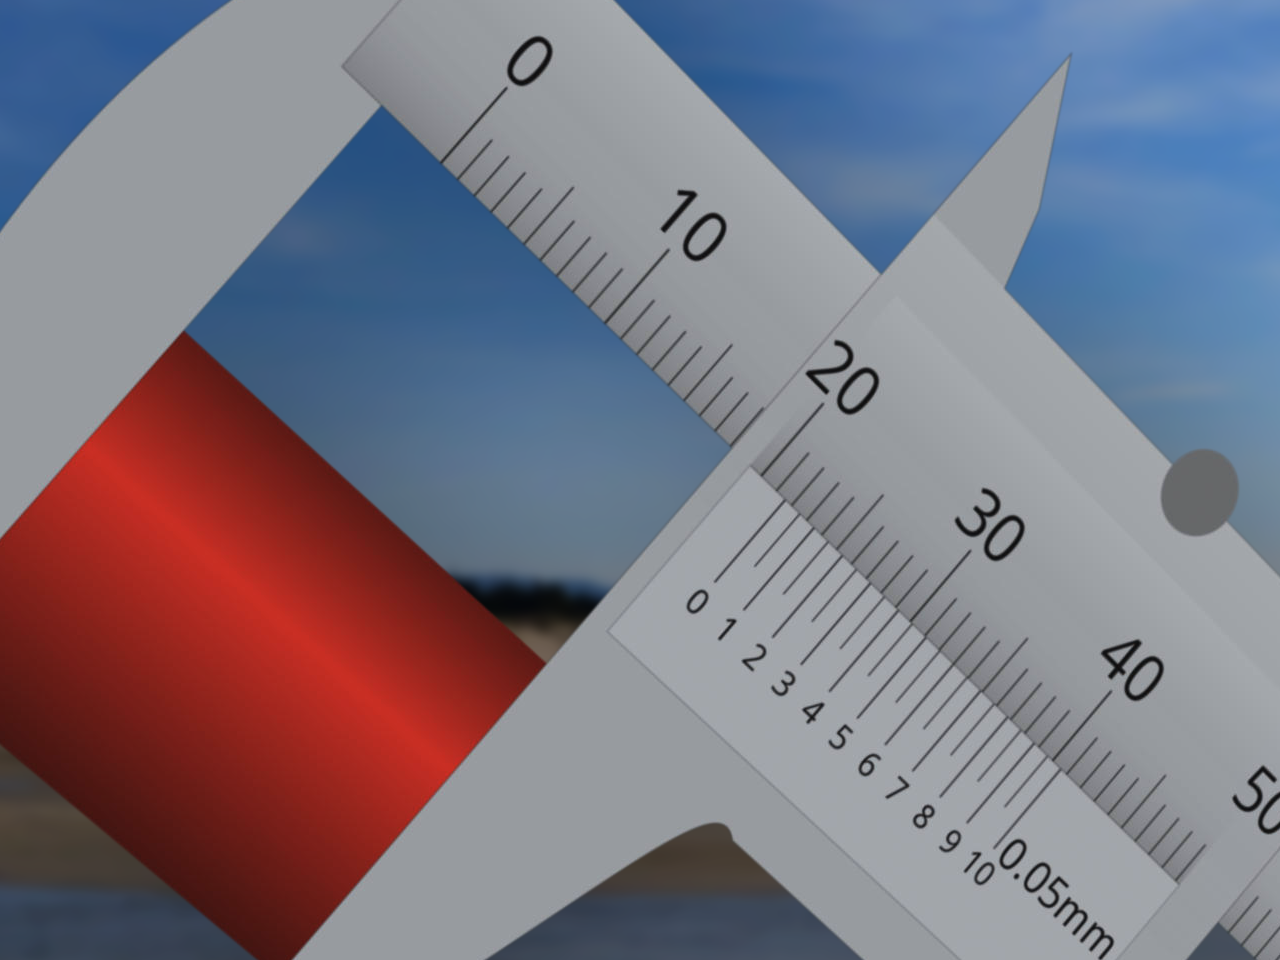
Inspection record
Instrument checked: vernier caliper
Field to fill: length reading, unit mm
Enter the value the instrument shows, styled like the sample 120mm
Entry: 21.6mm
